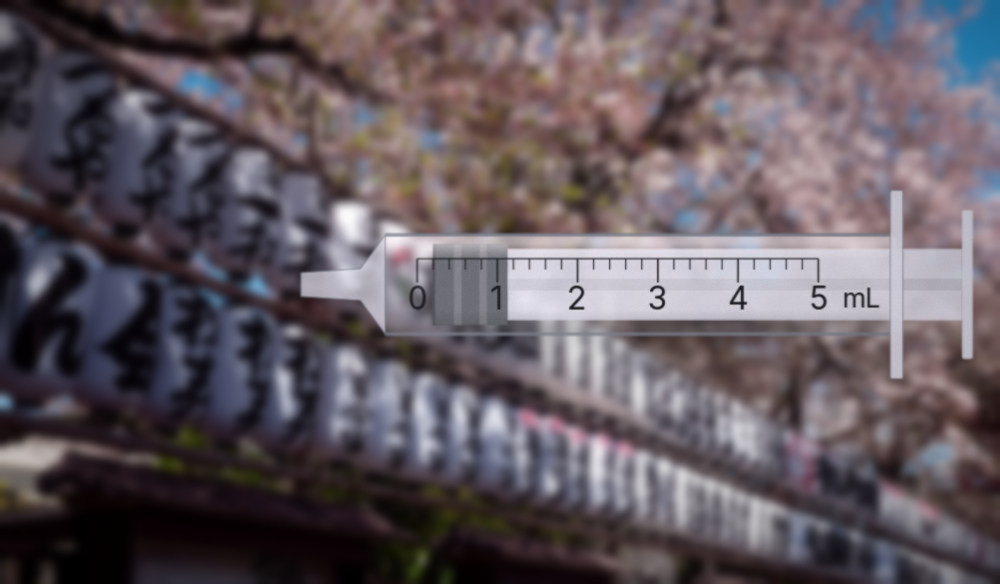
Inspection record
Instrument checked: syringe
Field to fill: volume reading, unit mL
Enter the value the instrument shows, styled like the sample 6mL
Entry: 0.2mL
